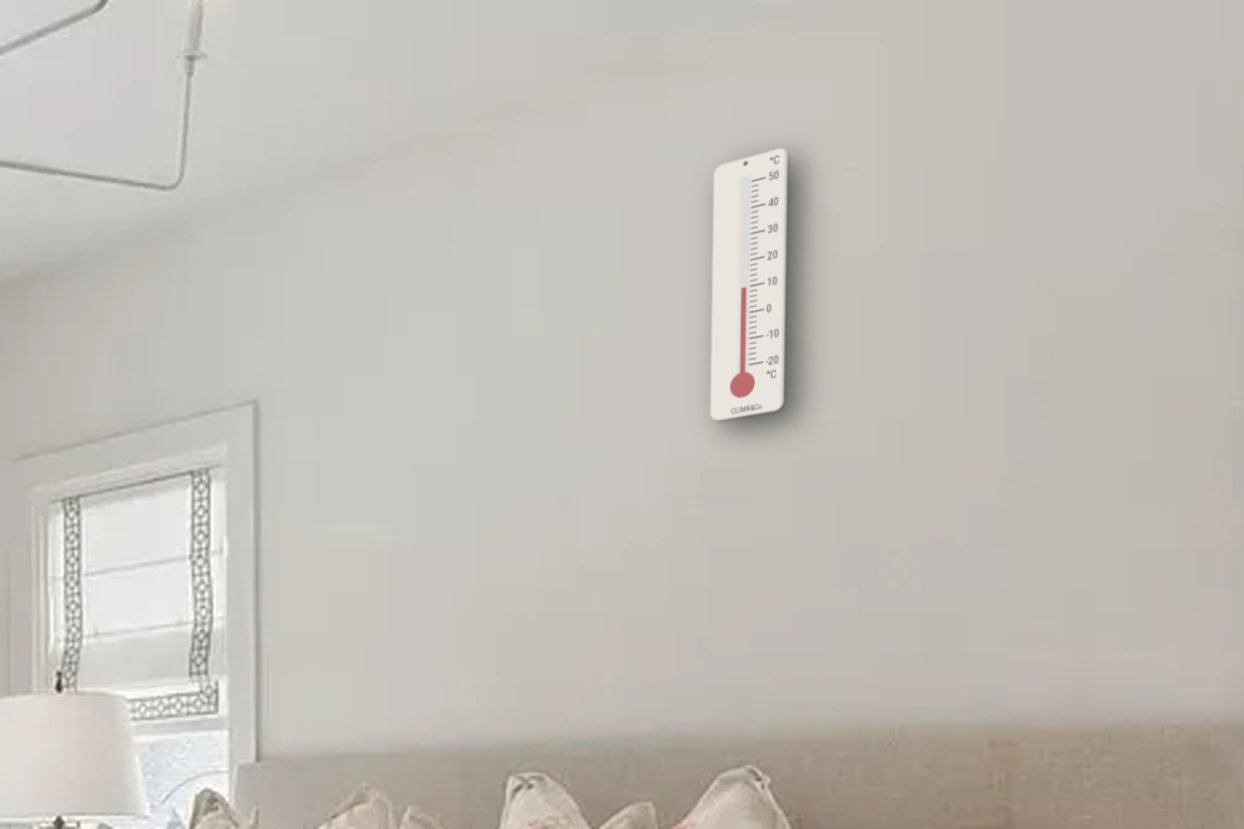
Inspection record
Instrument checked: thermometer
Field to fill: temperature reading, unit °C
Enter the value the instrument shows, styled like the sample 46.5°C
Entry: 10°C
